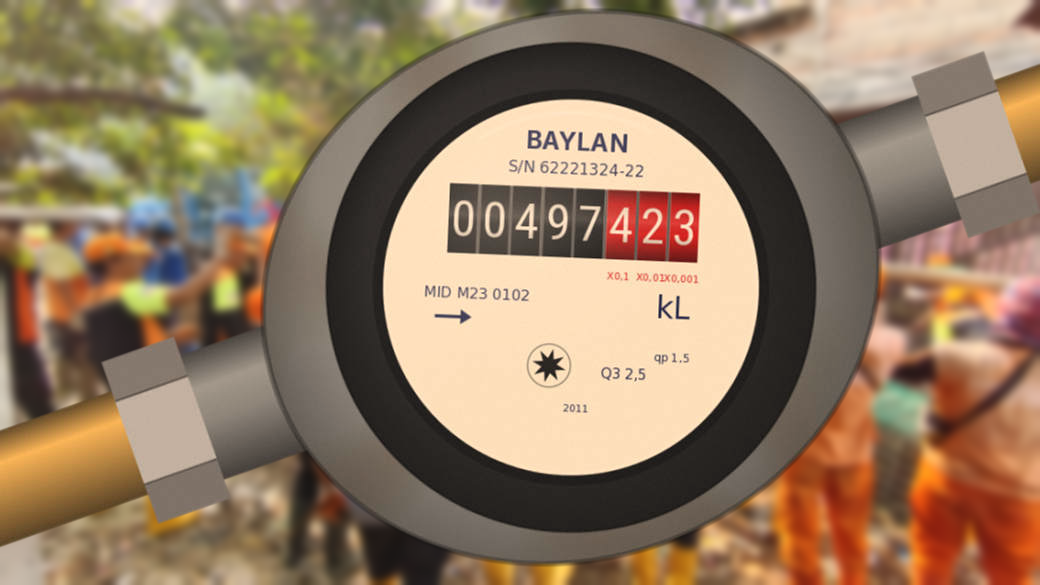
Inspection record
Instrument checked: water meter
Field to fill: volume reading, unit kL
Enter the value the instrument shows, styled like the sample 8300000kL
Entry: 497.423kL
